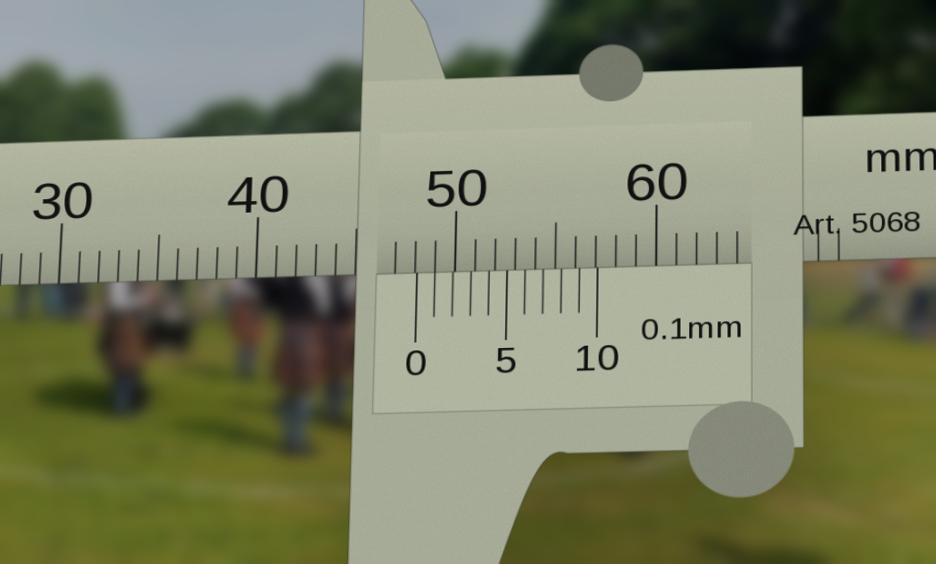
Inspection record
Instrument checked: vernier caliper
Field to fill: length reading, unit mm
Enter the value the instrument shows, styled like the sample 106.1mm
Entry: 48.1mm
